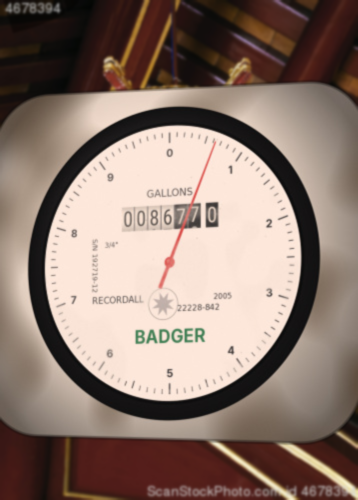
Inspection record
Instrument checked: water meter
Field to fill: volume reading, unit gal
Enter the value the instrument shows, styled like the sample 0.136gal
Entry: 86770.6gal
